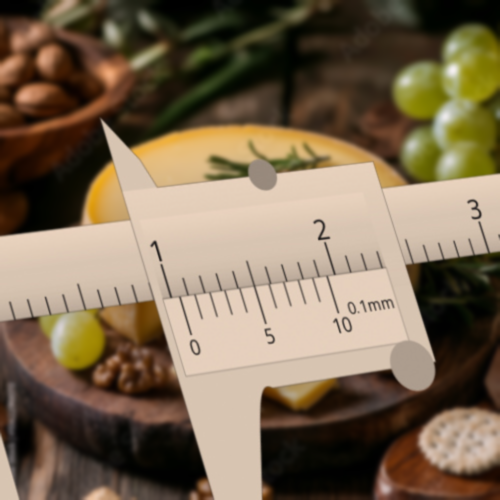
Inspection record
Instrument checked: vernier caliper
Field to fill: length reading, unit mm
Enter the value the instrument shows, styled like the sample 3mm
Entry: 10.5mm
